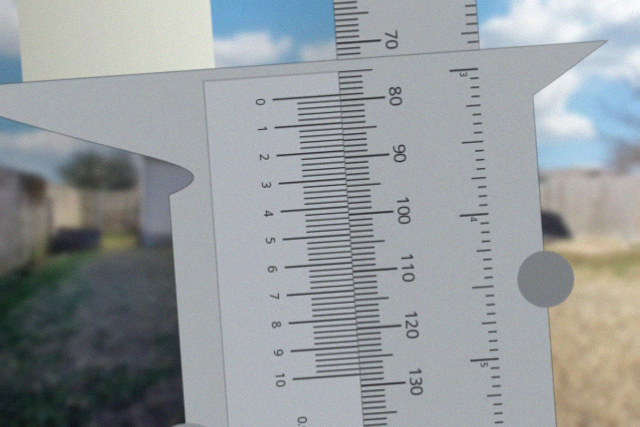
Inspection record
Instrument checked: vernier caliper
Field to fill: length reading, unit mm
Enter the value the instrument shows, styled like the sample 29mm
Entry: 79.0mm
